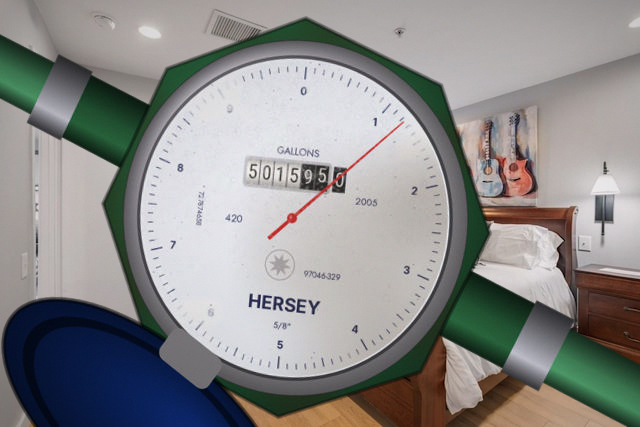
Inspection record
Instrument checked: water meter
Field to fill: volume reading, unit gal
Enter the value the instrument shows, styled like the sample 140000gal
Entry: 5015951.2gal
